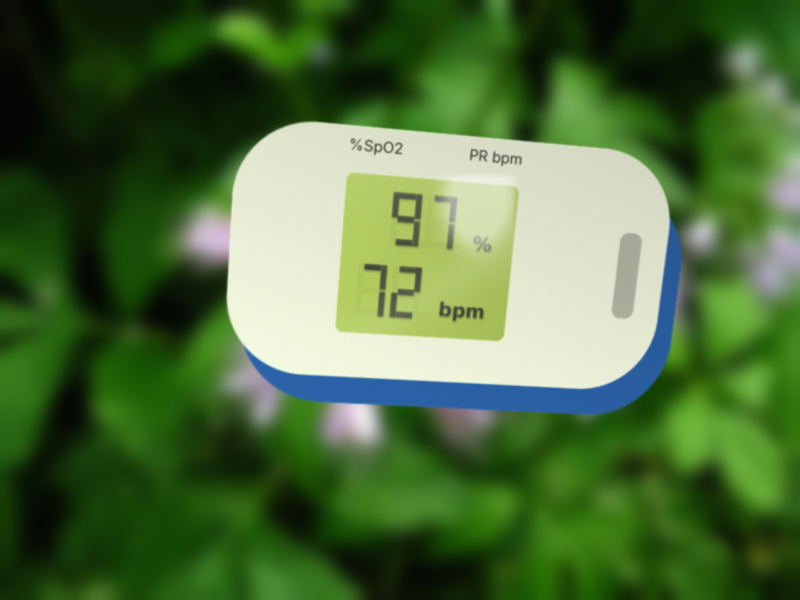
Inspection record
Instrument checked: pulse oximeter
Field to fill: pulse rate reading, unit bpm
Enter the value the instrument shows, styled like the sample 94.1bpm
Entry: 72bpm
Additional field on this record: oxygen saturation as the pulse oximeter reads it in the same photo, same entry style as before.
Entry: 97%
